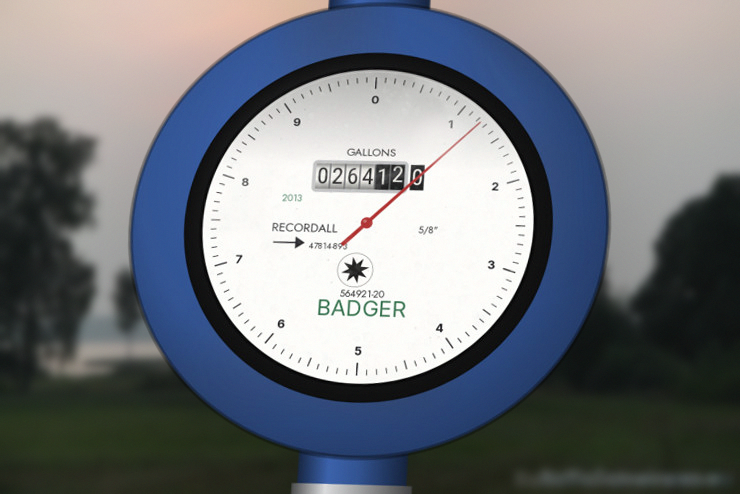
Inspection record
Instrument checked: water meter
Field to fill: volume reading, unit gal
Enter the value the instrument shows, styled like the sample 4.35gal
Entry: 264121.2gal
